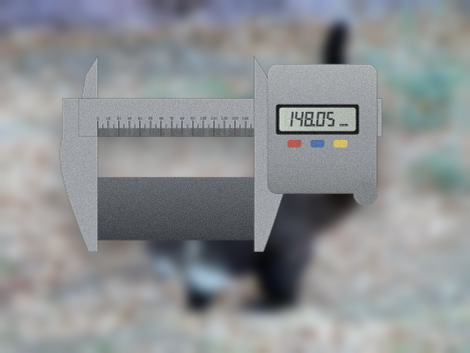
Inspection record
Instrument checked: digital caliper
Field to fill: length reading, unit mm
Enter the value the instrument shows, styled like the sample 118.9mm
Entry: 148.05mm
